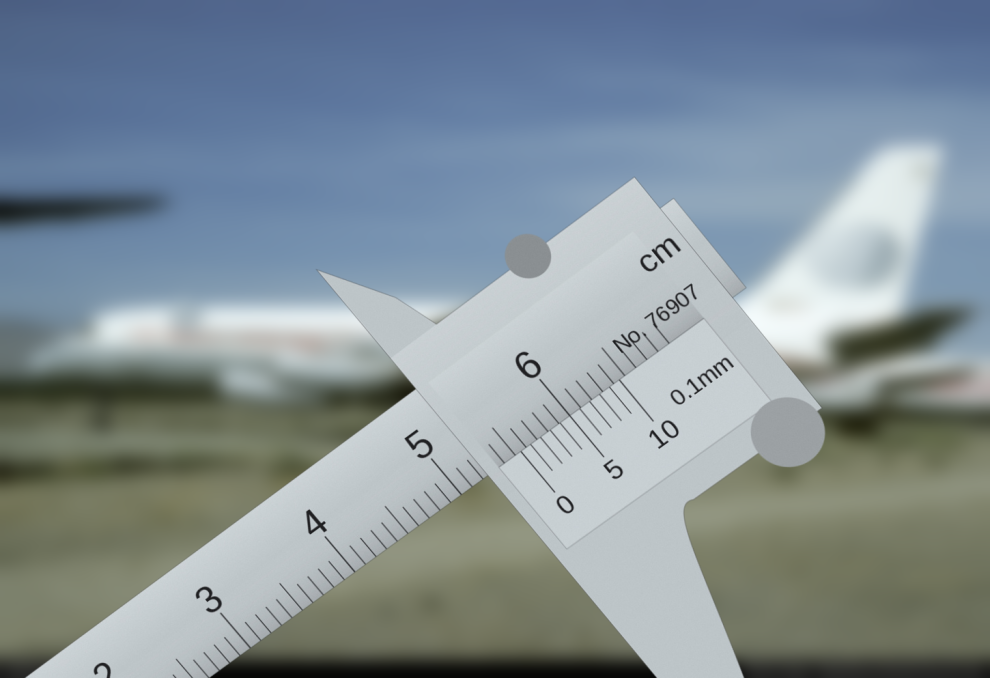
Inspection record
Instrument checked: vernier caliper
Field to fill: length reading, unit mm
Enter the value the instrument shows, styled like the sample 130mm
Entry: 55.5mm
